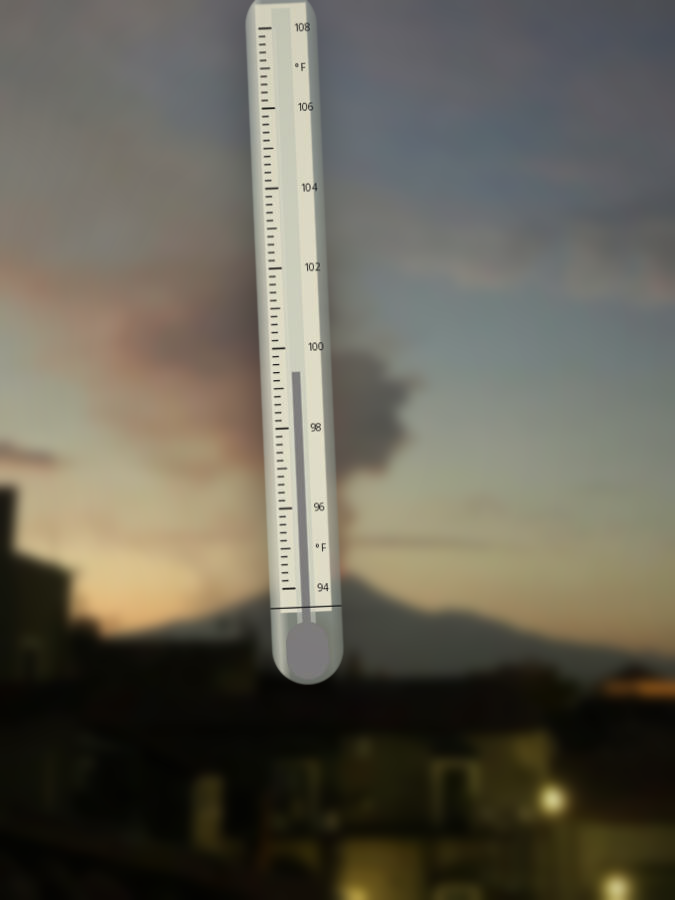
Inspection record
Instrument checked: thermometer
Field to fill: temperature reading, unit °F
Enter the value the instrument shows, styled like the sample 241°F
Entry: 99.4°F
